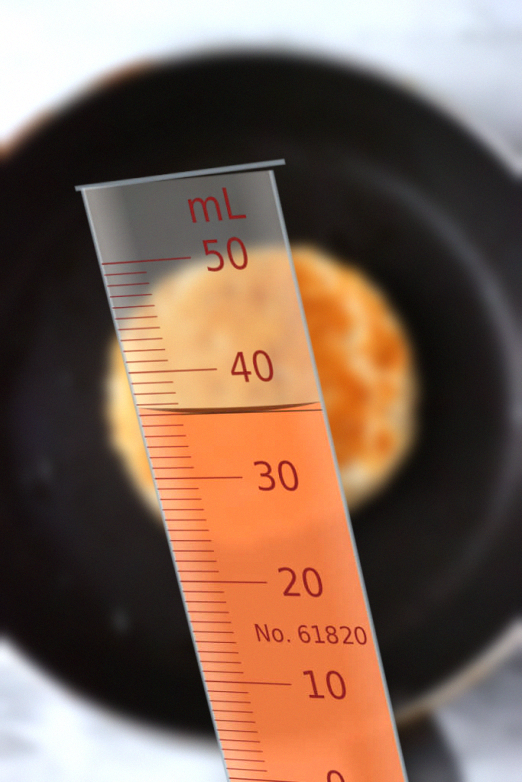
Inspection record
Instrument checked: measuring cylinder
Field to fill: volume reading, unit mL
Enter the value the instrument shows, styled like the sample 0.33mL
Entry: 36mL
